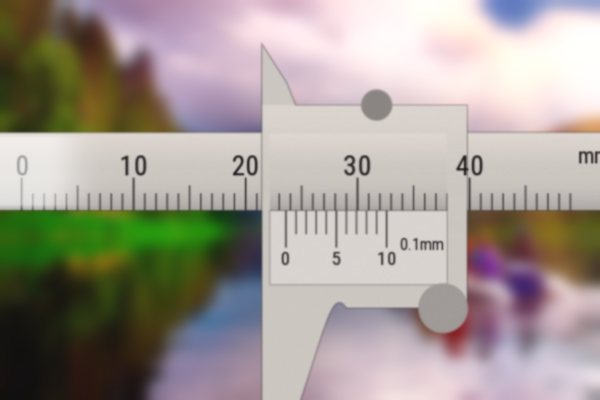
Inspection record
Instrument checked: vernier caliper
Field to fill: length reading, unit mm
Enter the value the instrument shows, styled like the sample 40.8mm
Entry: 23.6mm
